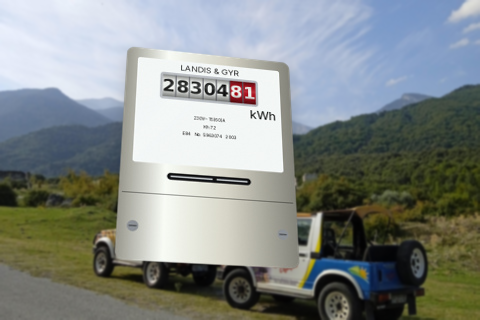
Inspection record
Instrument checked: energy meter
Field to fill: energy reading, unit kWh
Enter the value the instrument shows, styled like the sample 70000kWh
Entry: 28304.81kWh
